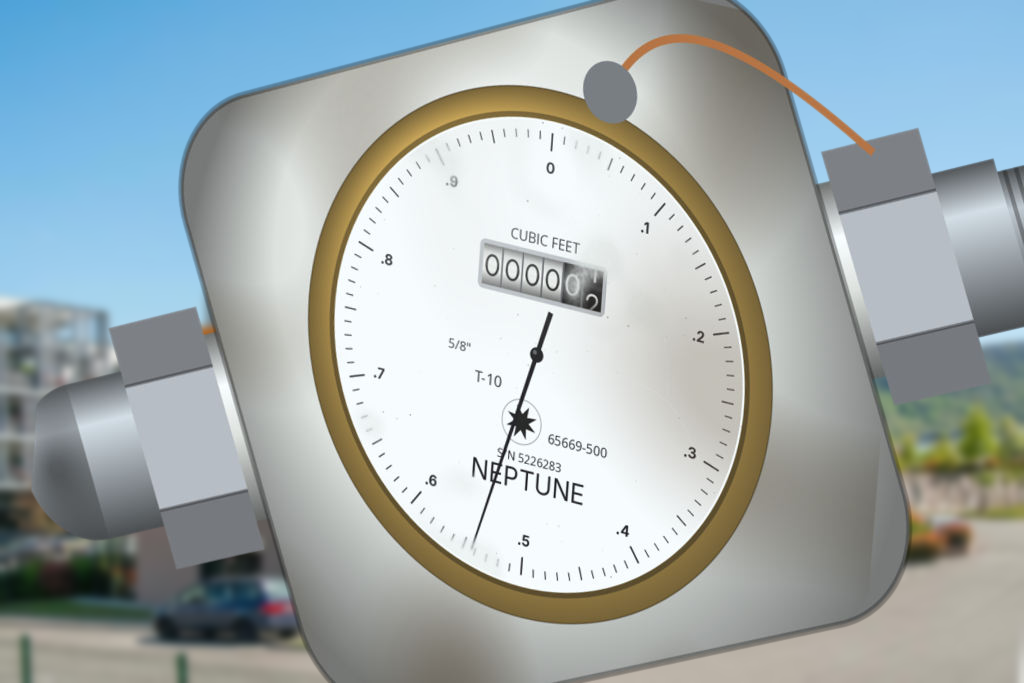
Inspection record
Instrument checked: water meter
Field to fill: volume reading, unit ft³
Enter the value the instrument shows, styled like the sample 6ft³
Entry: 1.54ft³
